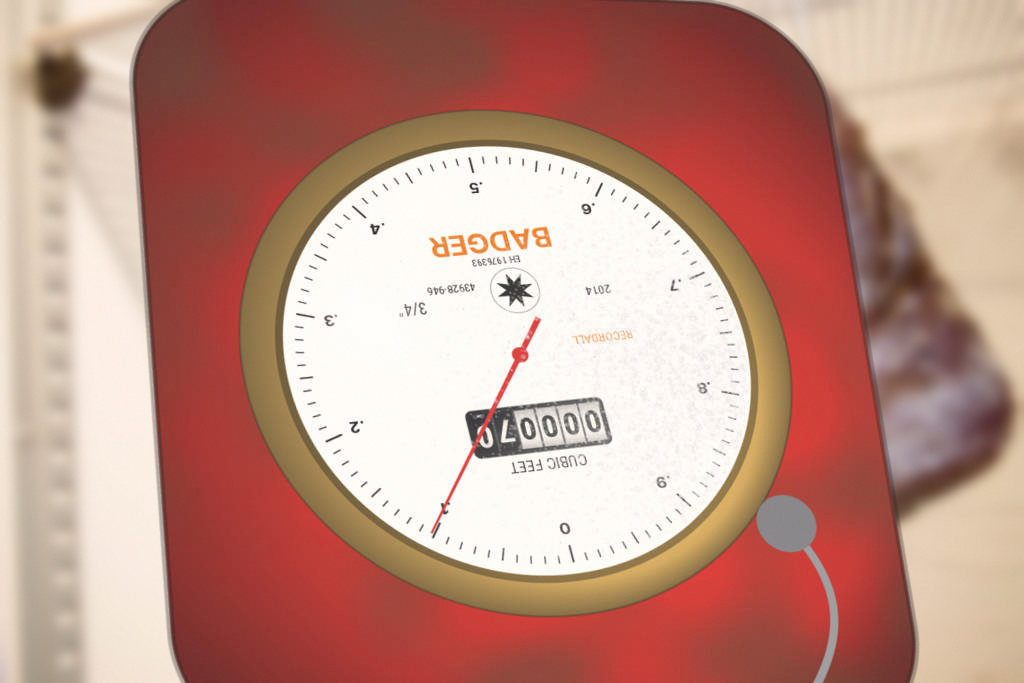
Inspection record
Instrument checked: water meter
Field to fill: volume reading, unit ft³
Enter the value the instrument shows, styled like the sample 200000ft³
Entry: 70.10ft³
